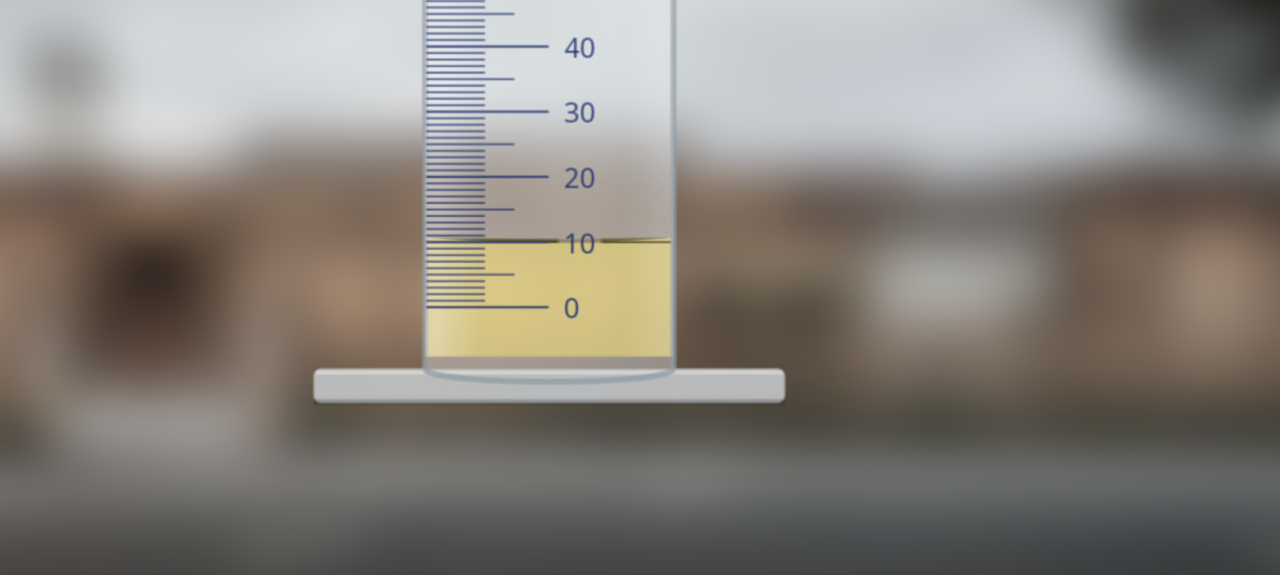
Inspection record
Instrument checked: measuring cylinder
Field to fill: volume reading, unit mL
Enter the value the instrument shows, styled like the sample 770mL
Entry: 10mL
